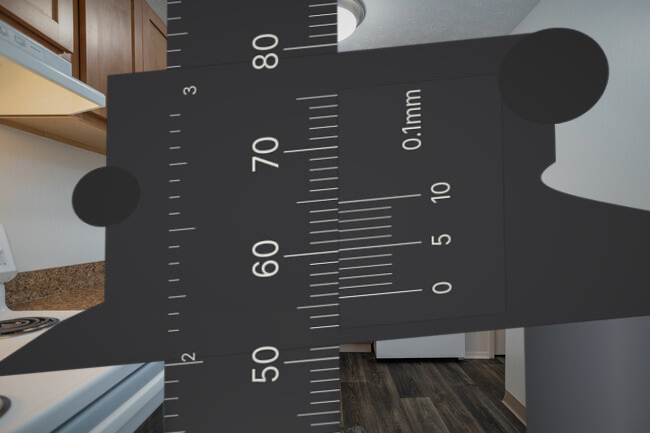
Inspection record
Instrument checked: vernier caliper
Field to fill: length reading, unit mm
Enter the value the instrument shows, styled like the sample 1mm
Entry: 55.6mm
